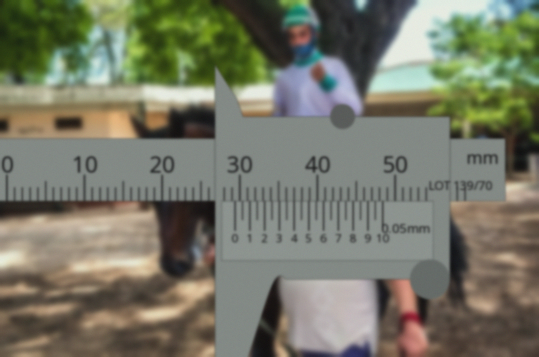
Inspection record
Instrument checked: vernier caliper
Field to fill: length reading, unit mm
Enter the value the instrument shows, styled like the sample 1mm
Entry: 29.4mm
